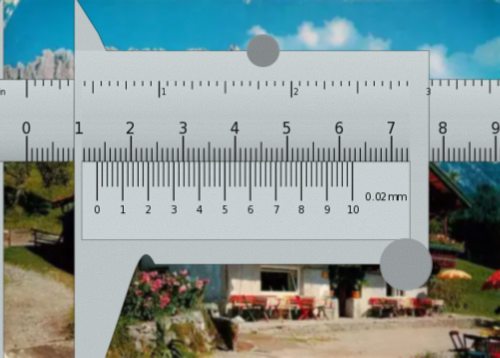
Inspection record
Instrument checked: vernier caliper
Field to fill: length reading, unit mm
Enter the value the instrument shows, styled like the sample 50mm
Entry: 13.5mm
